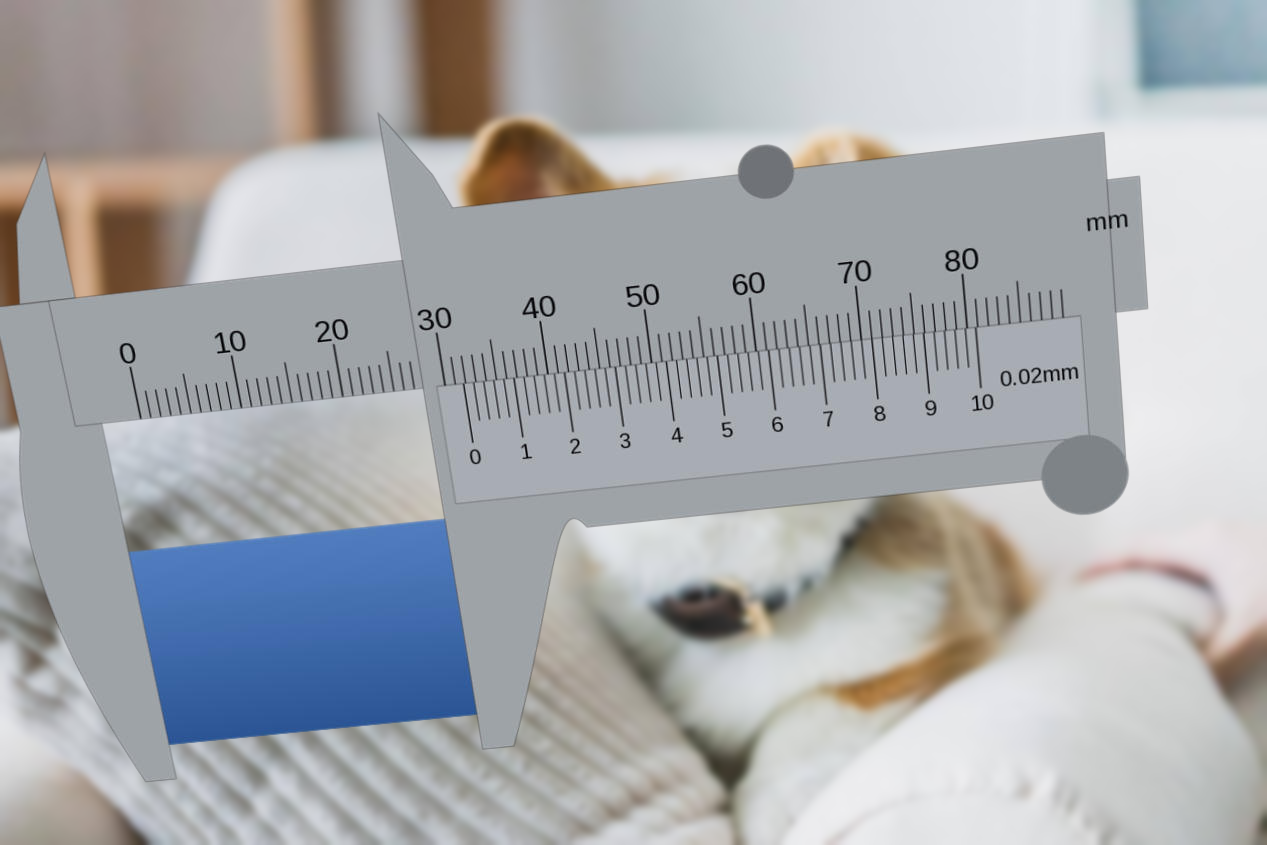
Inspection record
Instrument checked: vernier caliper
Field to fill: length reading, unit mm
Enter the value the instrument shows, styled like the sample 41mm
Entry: 31.8mm
